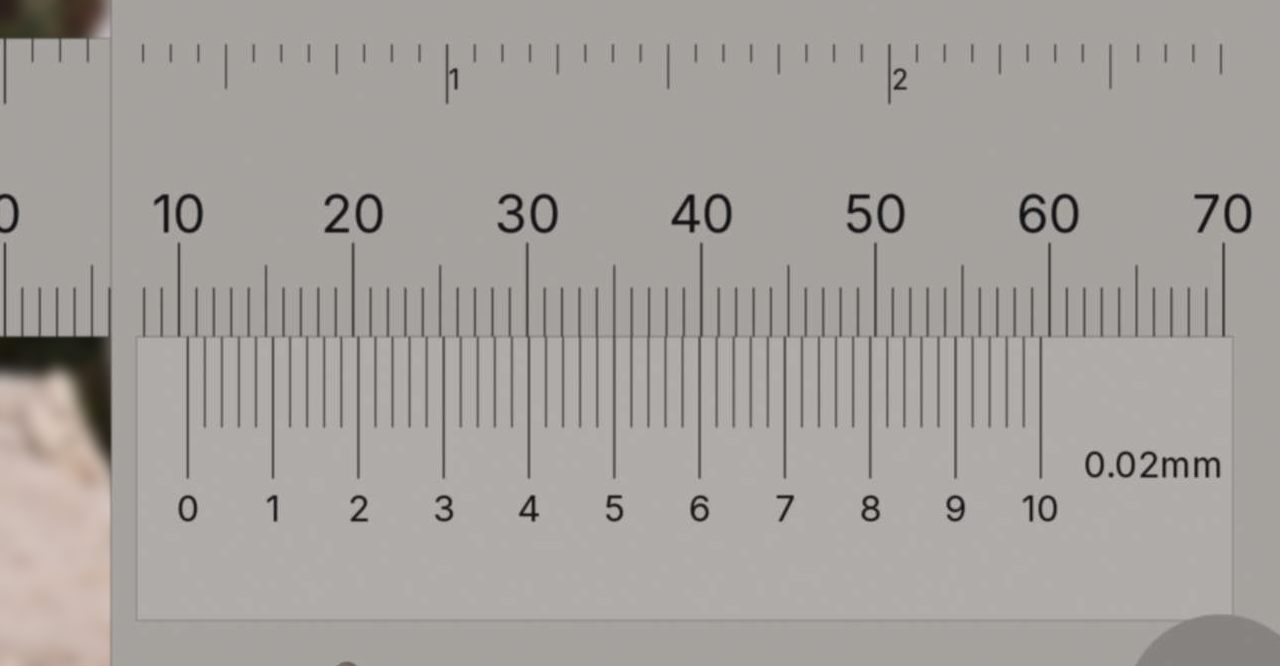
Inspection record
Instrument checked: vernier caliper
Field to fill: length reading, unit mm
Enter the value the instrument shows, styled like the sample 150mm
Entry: 10.5mm
